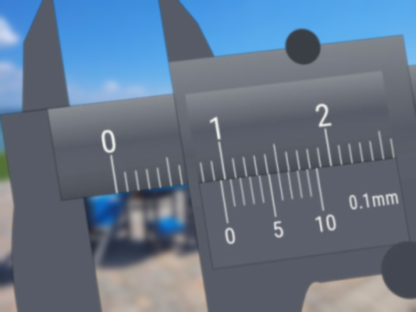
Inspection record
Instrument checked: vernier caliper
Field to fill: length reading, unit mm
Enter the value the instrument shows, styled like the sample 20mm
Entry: 9.6mm
